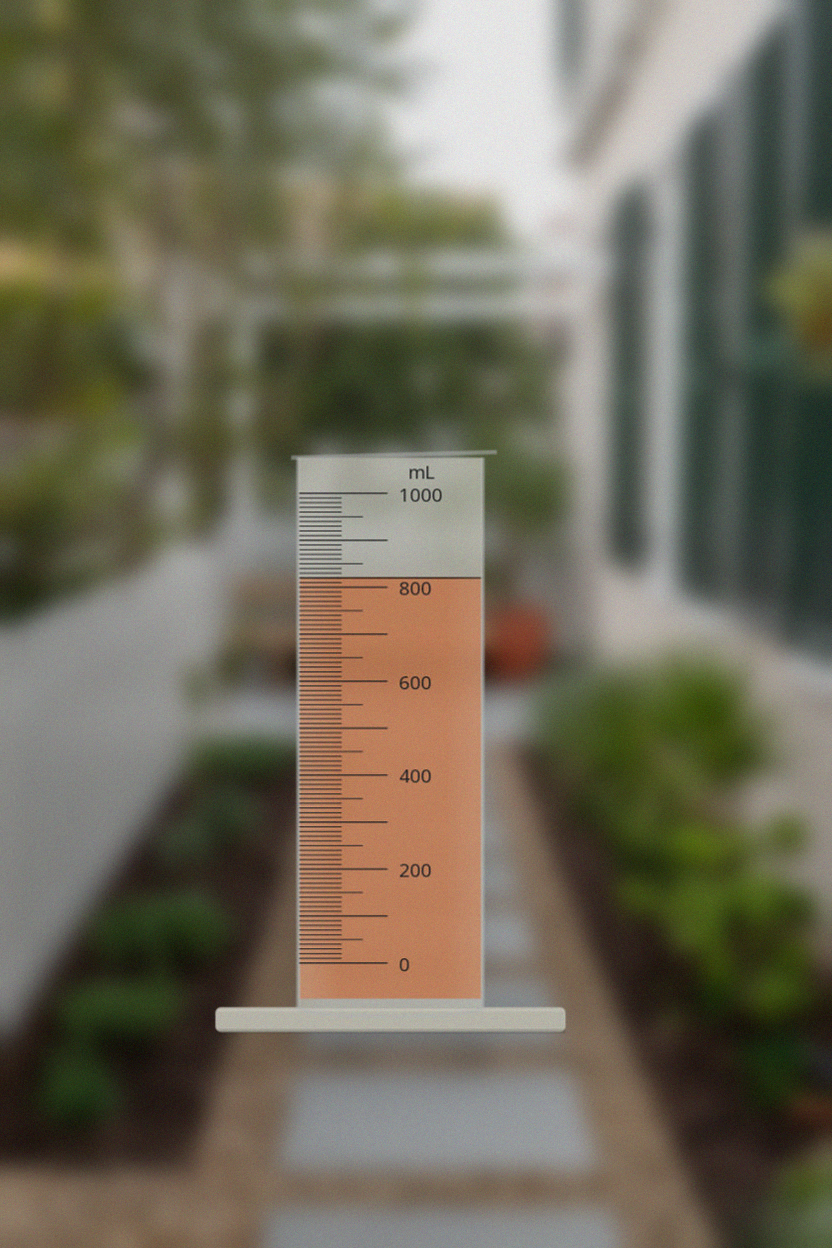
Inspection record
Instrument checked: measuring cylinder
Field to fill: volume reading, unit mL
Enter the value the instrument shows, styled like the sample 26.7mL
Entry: 820mL
